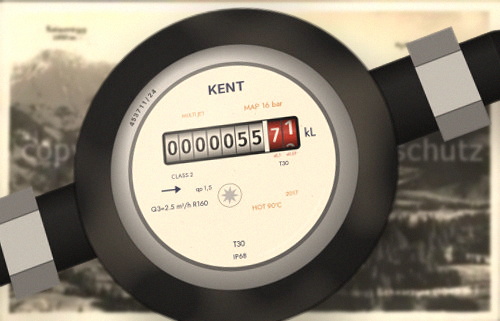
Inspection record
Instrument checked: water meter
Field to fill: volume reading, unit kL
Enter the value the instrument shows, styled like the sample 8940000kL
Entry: 55.71kL
